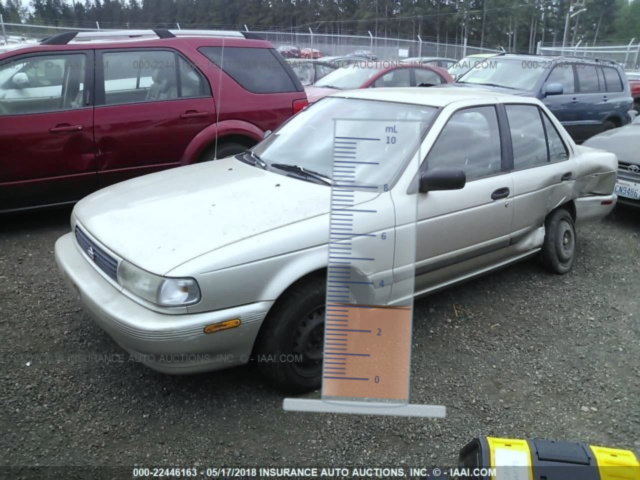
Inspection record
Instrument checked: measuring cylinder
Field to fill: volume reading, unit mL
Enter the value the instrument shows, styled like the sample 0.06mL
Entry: 3mL
